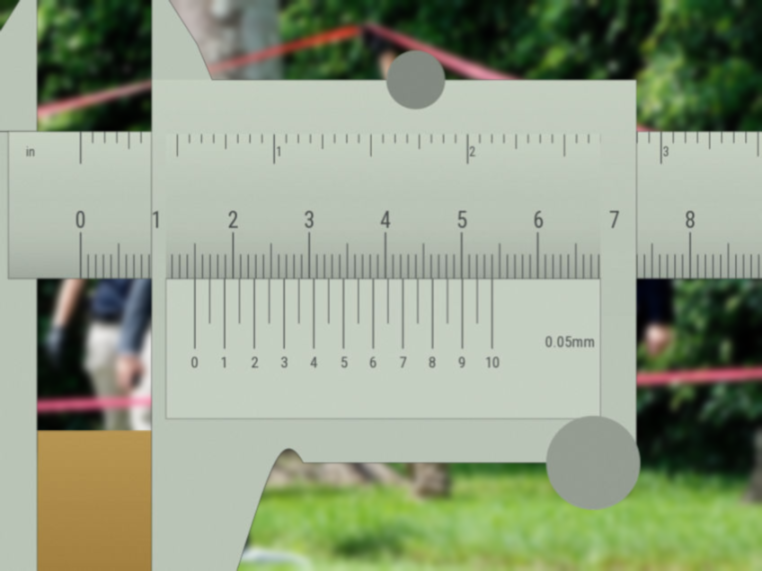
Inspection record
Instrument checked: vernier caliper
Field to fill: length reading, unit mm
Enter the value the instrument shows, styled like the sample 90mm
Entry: 15.0mm
